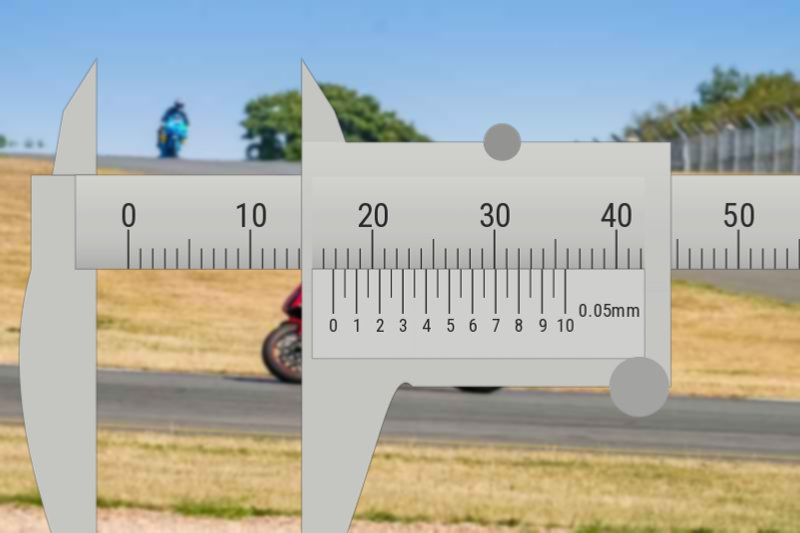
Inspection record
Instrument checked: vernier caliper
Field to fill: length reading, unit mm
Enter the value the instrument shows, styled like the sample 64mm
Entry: 16.8mm
